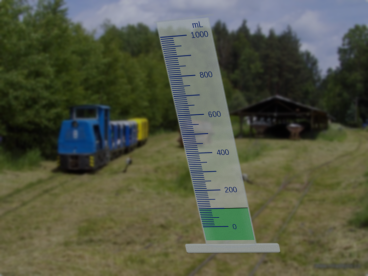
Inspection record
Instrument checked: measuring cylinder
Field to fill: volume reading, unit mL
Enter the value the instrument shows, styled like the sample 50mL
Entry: 100mL
